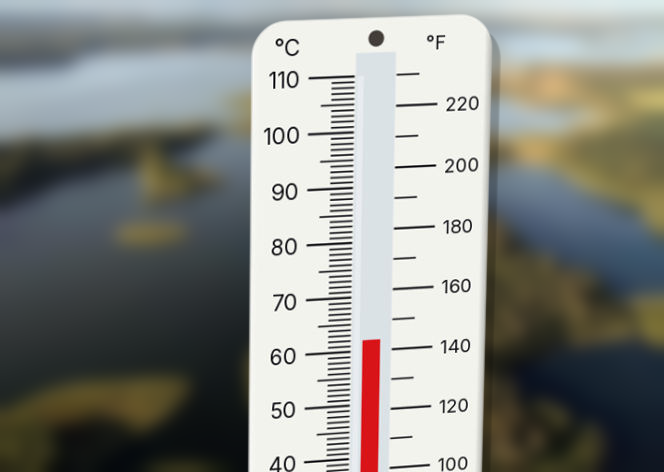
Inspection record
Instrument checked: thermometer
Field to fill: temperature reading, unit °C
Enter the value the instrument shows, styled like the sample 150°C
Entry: 62°C
